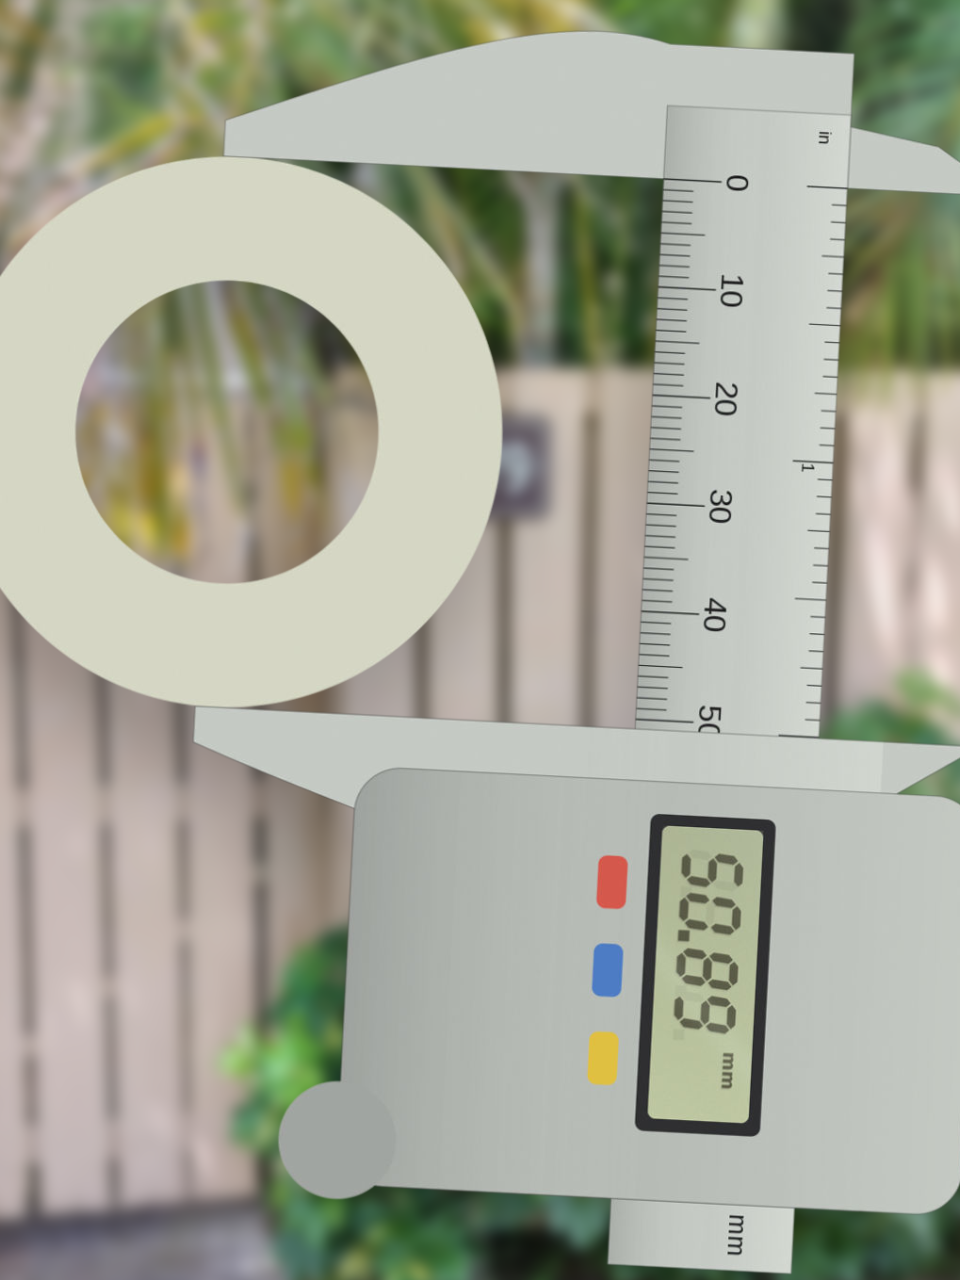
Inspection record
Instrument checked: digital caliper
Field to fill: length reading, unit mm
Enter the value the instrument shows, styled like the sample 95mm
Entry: 50.89mm
